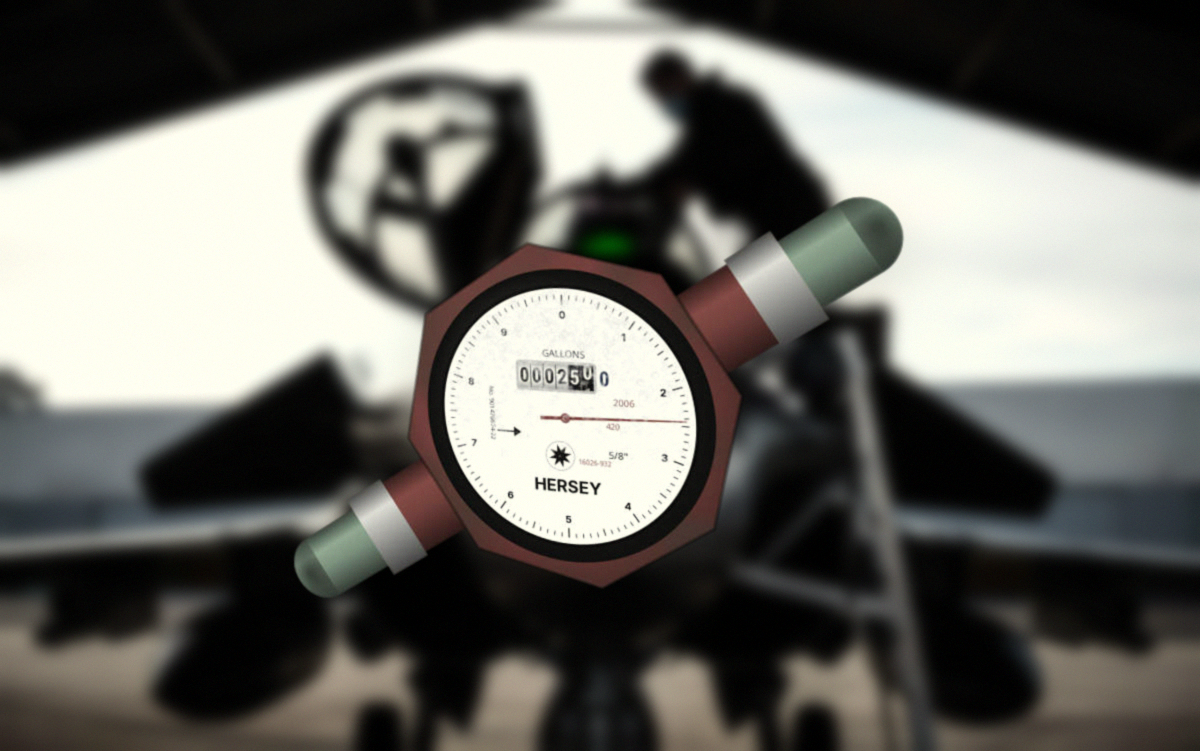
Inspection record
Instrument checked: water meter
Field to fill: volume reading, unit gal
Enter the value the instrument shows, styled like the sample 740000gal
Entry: 2502.4gal
